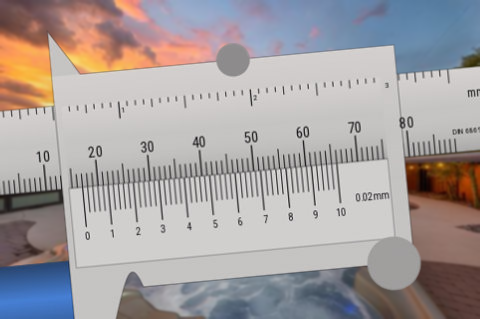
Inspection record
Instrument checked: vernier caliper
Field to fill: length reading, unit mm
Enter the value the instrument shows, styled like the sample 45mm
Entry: 17.0mm
